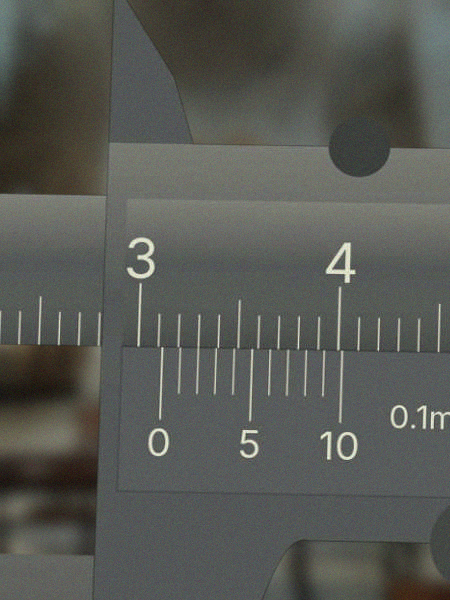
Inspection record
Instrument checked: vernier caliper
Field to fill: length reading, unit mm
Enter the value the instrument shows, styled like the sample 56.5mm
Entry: 31.2mm
